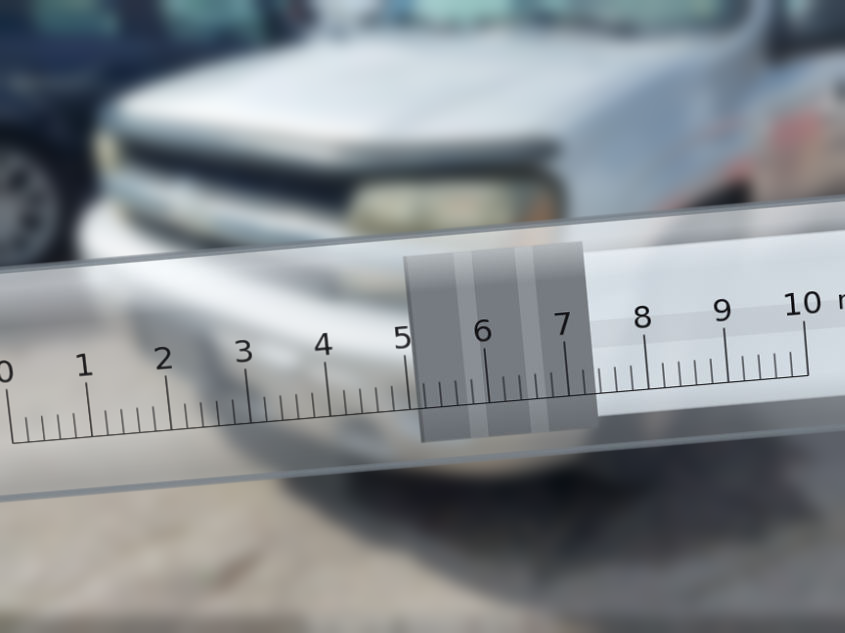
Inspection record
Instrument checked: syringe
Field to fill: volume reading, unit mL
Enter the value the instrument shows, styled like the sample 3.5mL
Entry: 5.1mL
